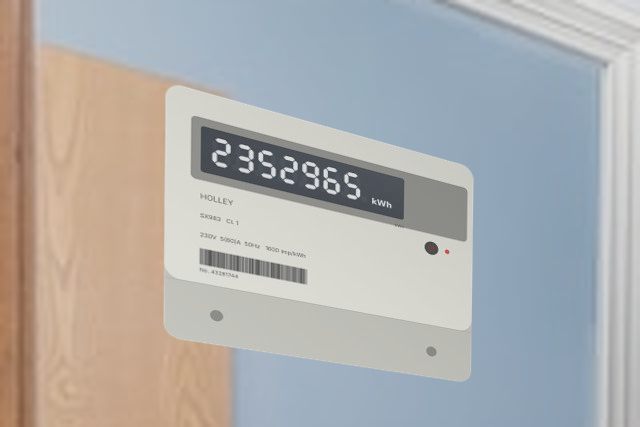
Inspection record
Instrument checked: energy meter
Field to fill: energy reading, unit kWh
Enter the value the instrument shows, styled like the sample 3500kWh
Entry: 2352965kWh
